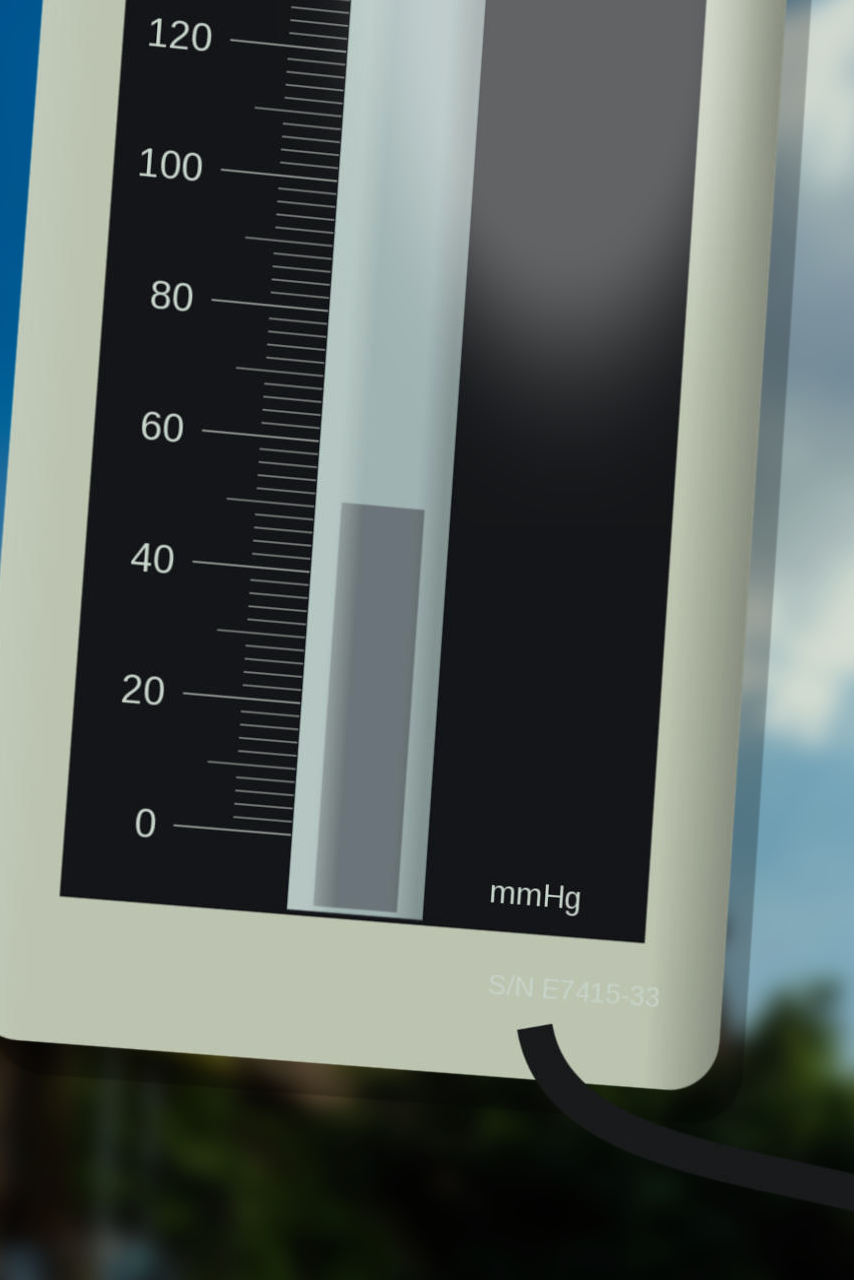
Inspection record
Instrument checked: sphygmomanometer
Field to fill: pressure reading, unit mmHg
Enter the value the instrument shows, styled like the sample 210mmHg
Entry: 51mmHg
